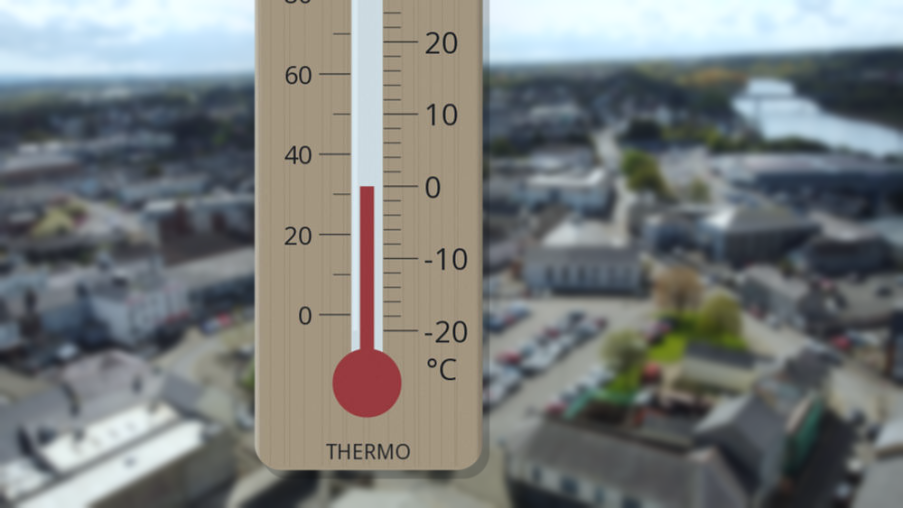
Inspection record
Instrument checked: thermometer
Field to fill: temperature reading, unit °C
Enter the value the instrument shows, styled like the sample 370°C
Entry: 0°C
